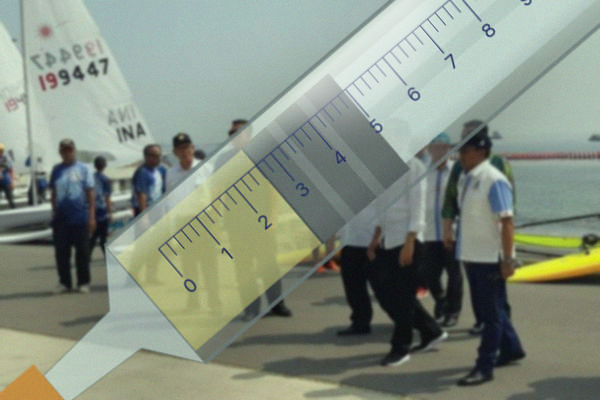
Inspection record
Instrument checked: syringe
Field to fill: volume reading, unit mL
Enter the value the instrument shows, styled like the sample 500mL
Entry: 2.6mL
